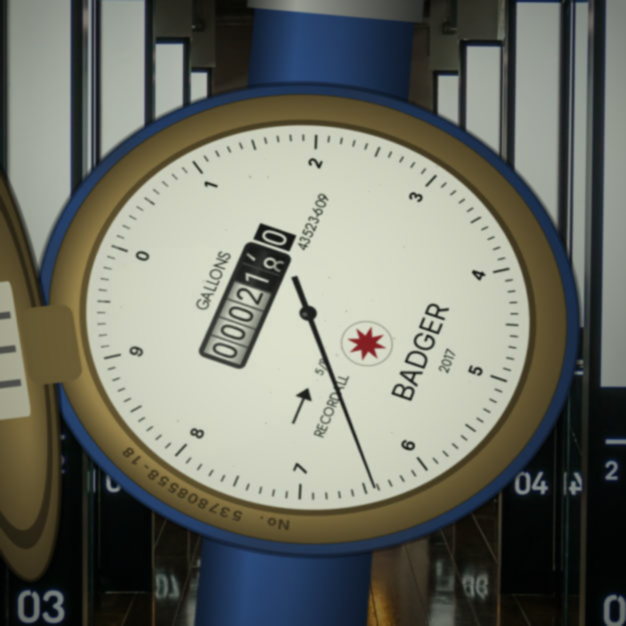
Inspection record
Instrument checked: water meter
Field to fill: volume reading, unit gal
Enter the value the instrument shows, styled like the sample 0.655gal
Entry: 2176.4gal
